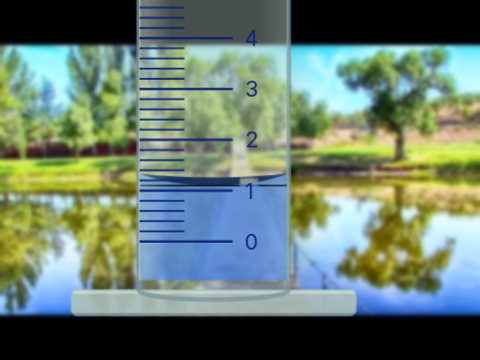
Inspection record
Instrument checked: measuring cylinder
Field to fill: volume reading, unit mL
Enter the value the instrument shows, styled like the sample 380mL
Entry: 1.1mL
